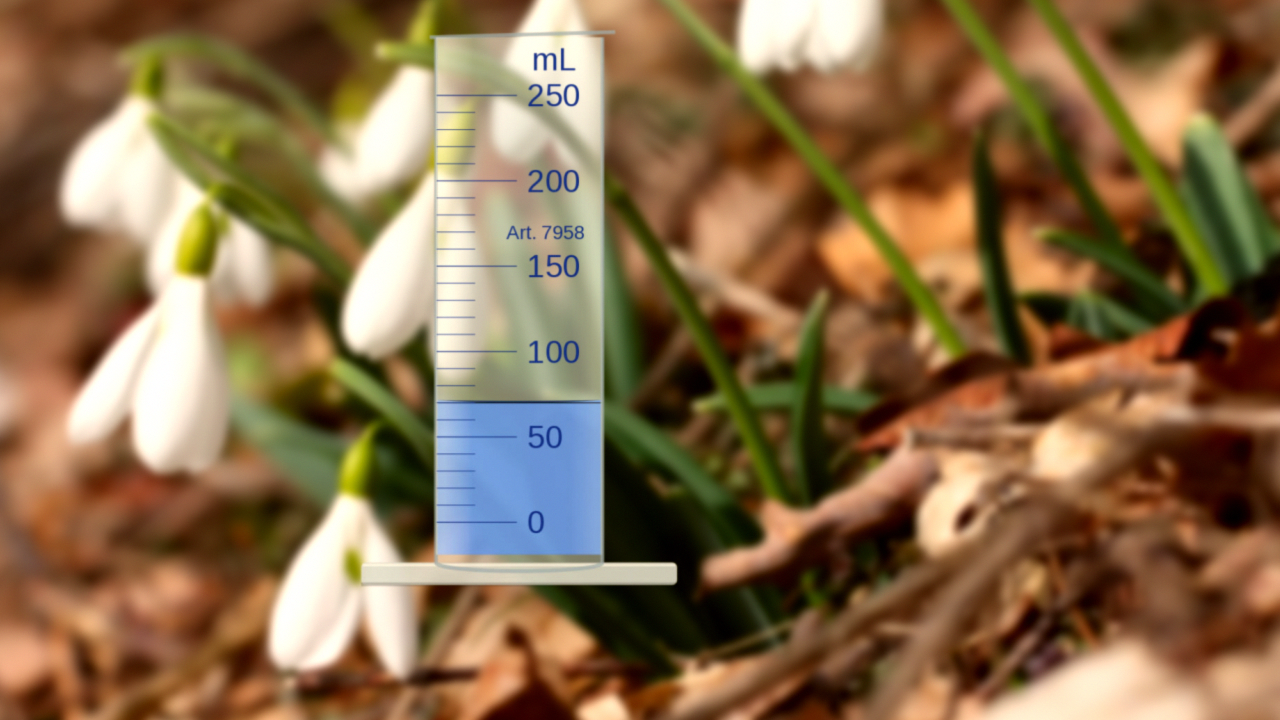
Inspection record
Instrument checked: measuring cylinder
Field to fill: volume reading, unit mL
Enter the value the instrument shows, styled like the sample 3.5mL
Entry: 70mL
